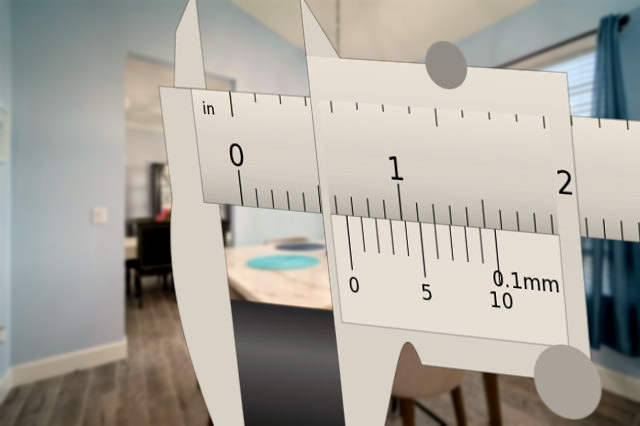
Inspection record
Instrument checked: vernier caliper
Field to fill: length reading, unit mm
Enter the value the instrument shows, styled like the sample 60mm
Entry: 6.6mm
